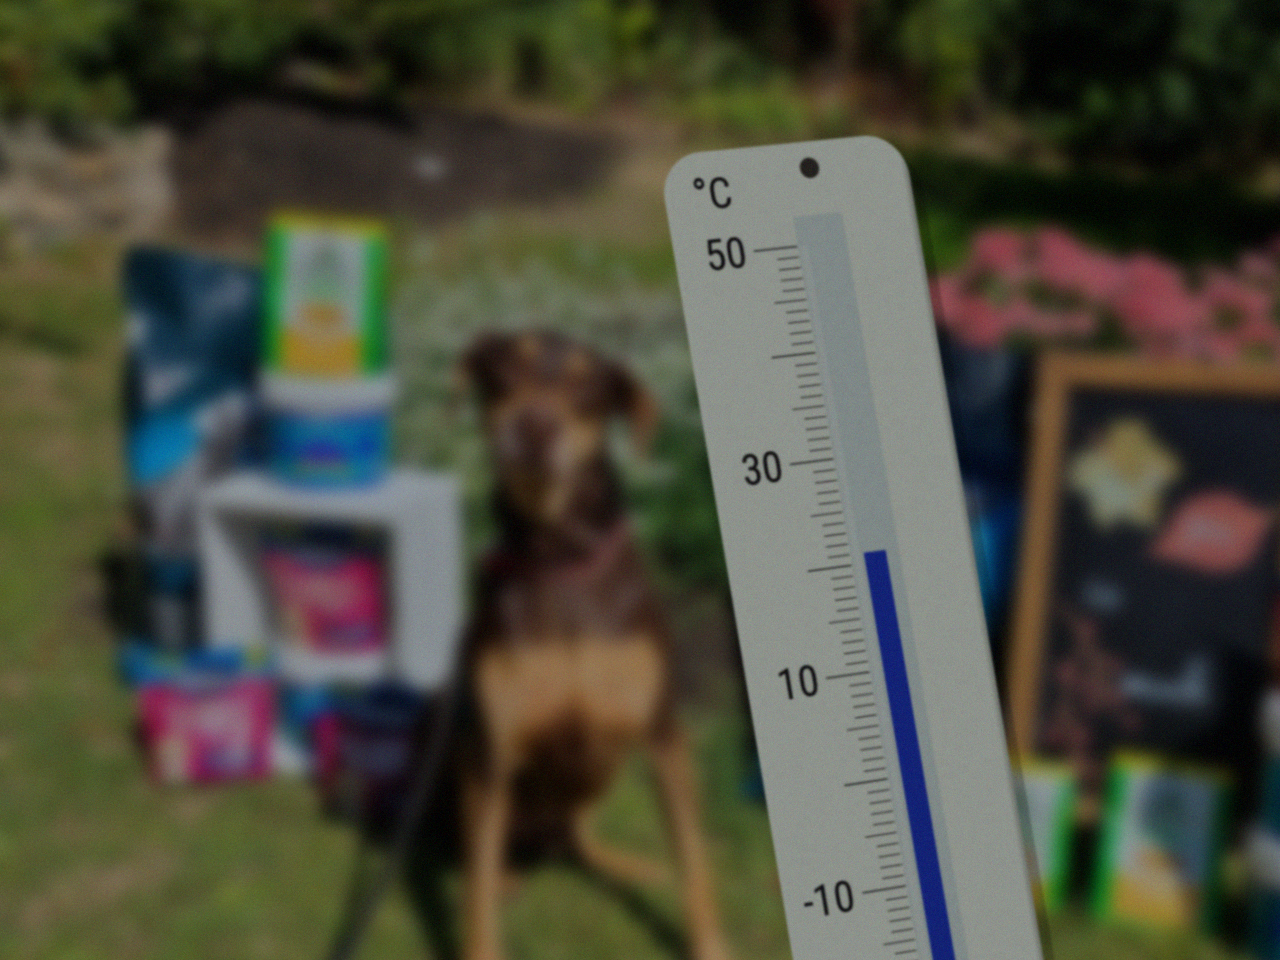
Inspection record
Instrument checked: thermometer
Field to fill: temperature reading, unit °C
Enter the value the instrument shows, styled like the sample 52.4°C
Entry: 21°C
